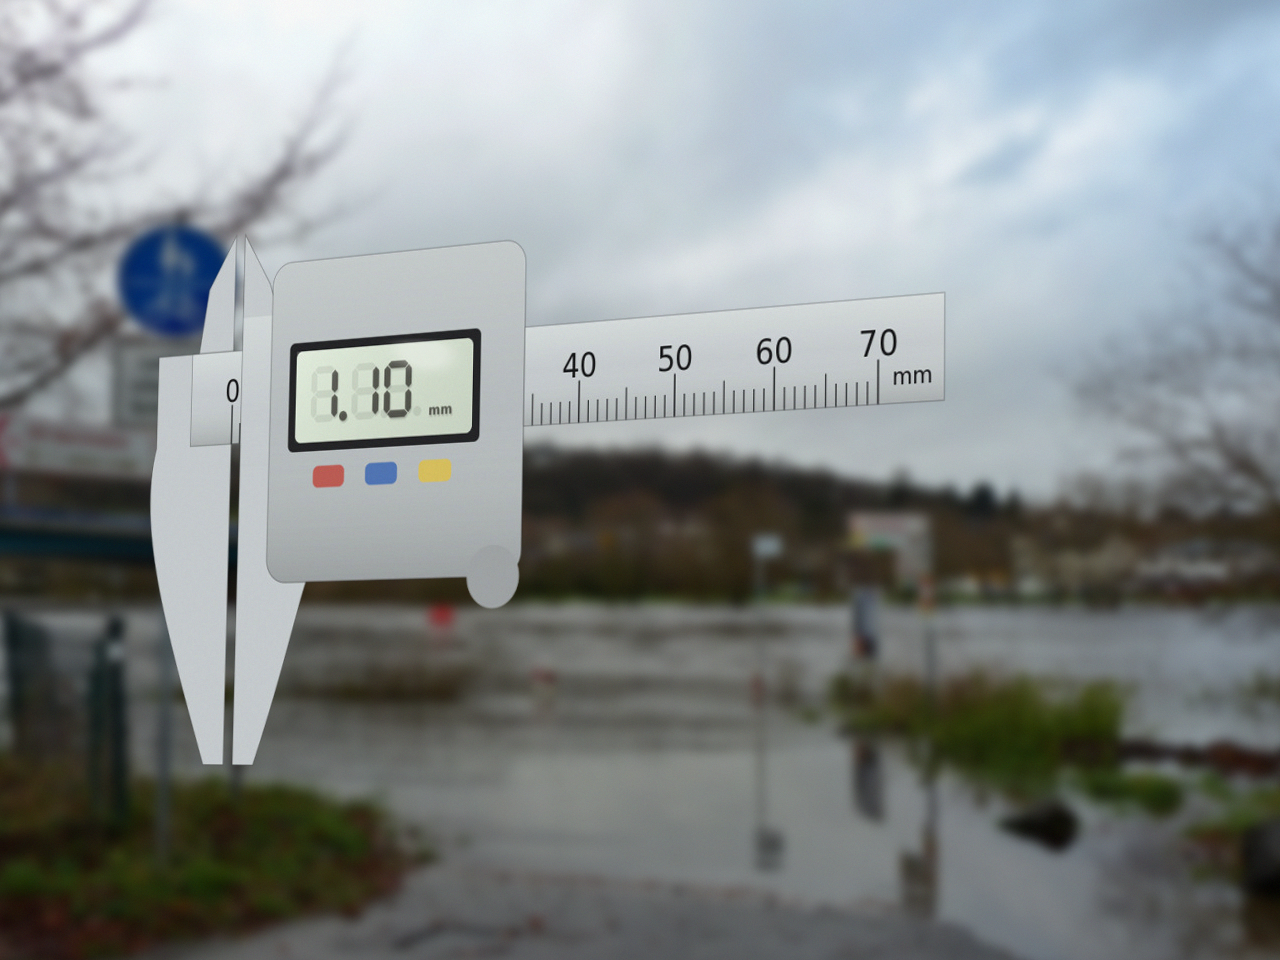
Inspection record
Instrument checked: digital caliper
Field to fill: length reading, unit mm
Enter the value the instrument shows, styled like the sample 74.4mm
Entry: 1.10mm
